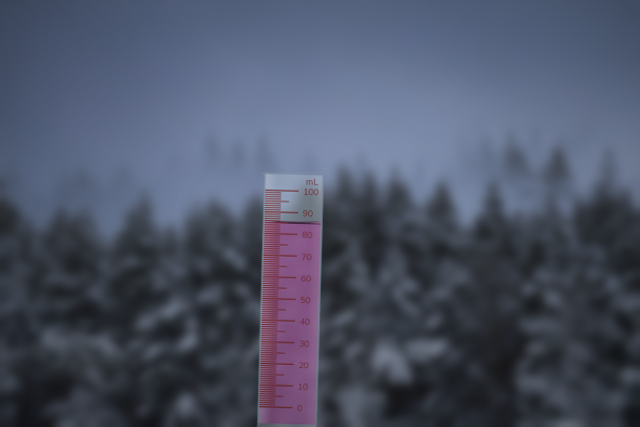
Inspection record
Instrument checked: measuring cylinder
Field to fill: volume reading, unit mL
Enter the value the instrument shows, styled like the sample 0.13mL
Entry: 85mL
